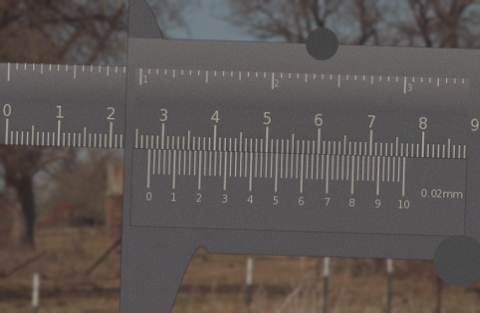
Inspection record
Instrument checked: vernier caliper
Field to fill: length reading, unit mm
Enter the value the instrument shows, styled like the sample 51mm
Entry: 27.5mm
